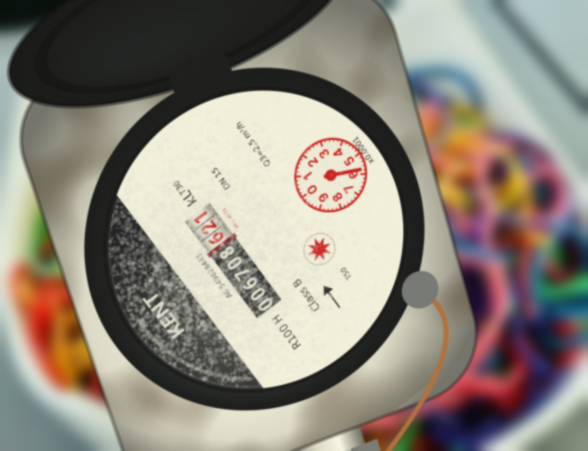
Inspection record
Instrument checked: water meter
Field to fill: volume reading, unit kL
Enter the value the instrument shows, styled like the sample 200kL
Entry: 6708.6215kL
